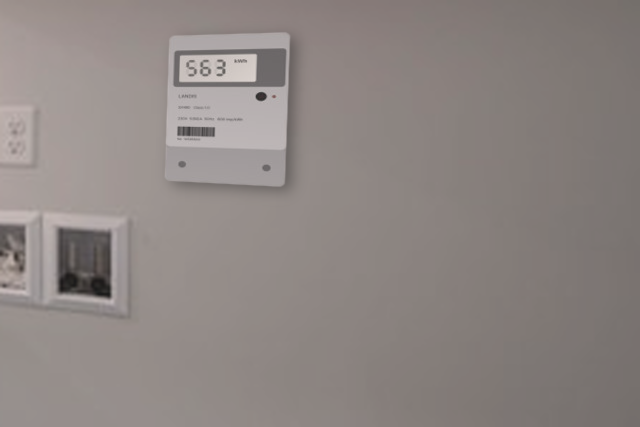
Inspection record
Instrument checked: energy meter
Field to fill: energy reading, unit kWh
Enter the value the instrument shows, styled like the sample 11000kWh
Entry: 563kWh
